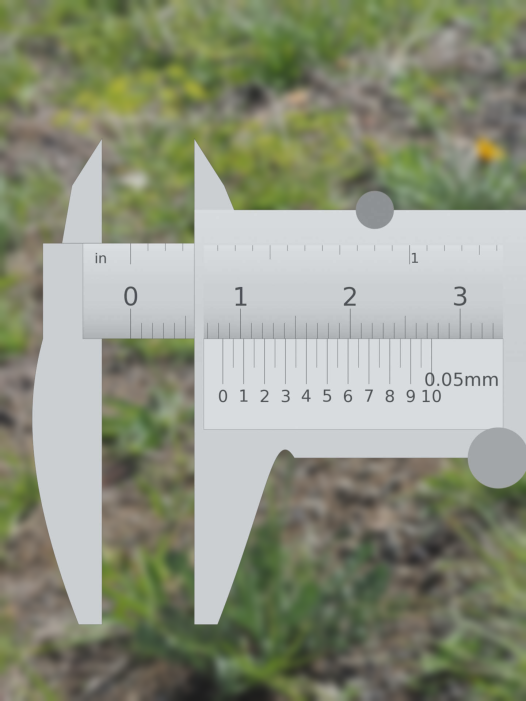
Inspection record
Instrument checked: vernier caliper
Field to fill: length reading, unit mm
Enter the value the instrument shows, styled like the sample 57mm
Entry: 8.4mm
